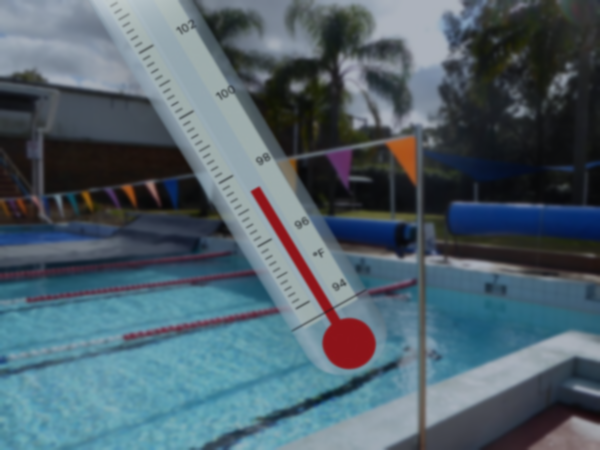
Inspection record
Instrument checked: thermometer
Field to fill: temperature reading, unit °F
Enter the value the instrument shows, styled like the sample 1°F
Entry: 97.4°F
